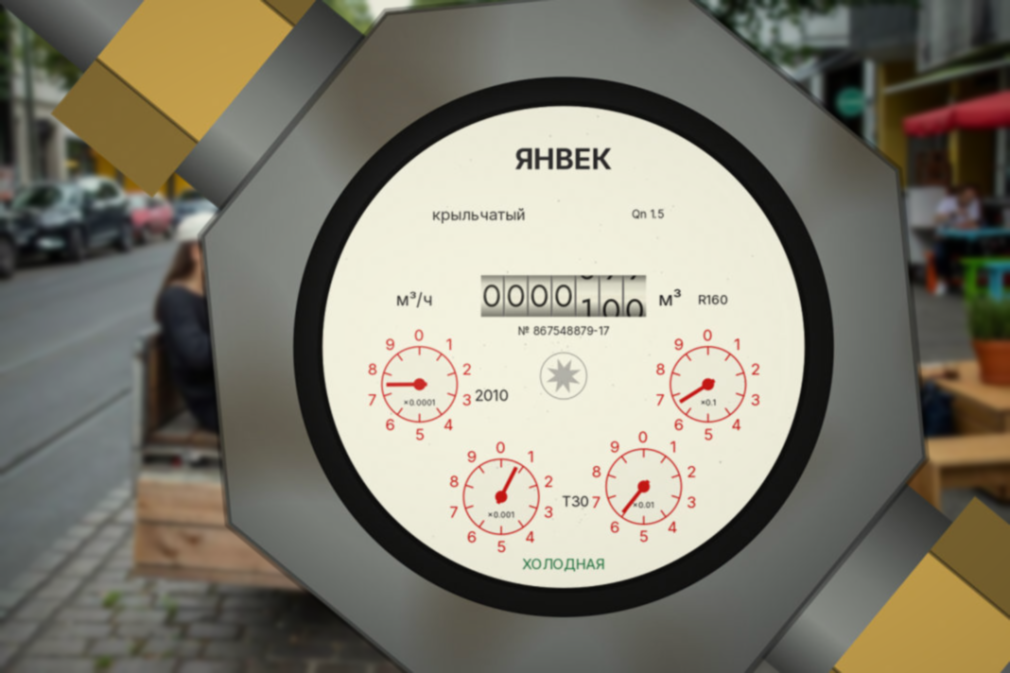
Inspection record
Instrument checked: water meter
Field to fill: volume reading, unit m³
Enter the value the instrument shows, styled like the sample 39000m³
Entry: 99.6607m³
